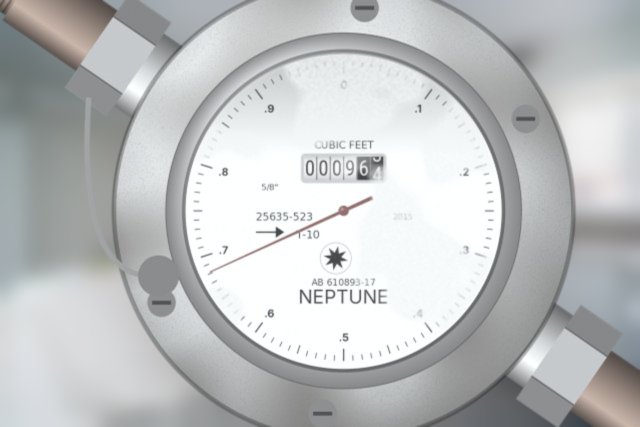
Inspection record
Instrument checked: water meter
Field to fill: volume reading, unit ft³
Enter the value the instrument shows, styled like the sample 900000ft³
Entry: 963.68ft³
